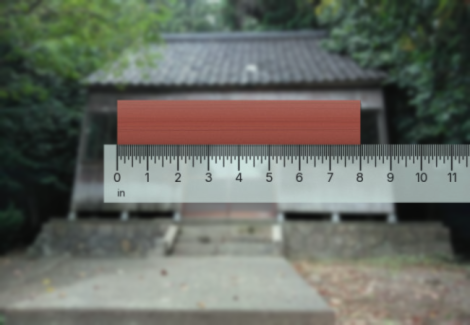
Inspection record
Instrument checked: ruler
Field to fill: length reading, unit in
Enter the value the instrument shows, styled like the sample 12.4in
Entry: 8in
